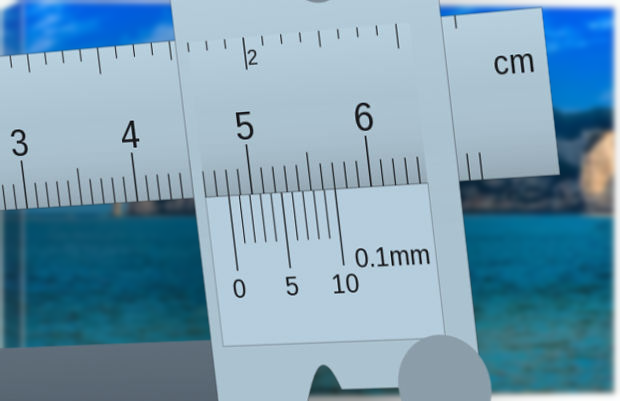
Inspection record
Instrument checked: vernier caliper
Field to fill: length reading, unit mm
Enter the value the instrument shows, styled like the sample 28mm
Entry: 48.0mm
